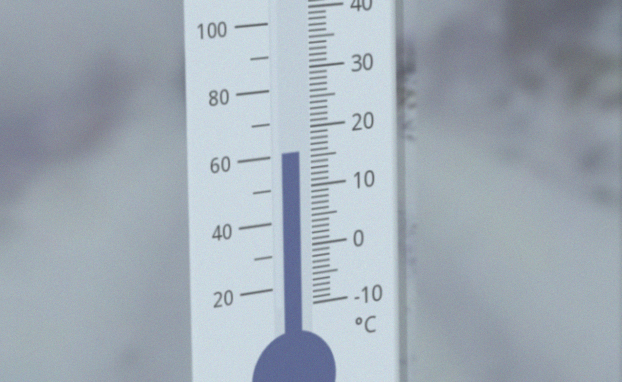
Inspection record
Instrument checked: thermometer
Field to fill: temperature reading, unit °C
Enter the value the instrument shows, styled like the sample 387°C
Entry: 16°C
